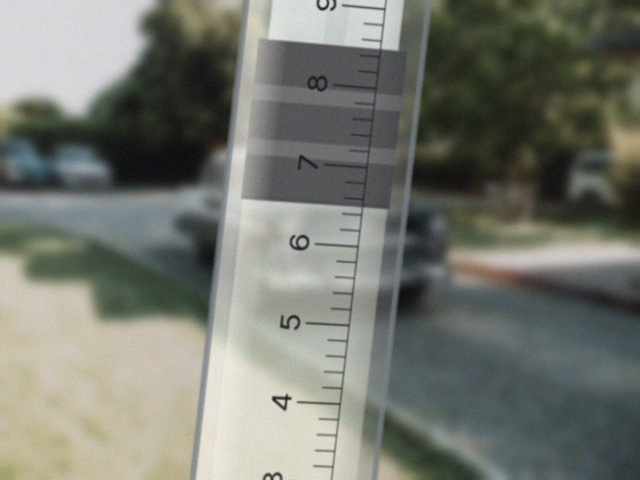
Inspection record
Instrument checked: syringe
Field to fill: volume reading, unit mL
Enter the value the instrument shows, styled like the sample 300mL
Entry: 6.5mL
